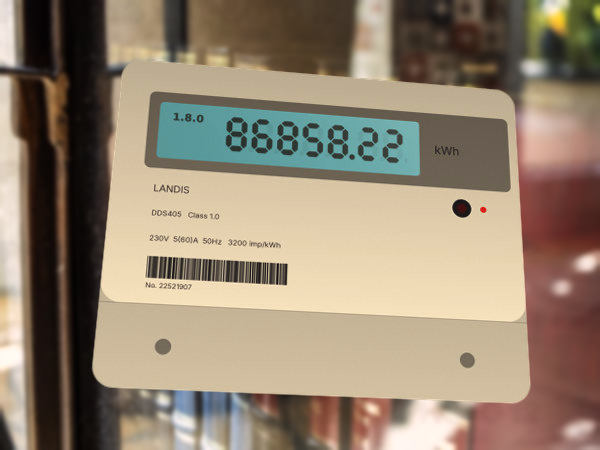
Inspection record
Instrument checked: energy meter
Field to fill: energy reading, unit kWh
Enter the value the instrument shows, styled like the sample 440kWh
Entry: 86858.22kWh
